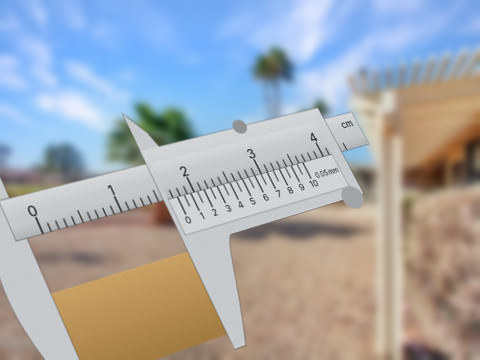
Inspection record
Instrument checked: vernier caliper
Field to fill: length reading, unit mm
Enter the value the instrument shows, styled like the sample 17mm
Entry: 17.6mm
